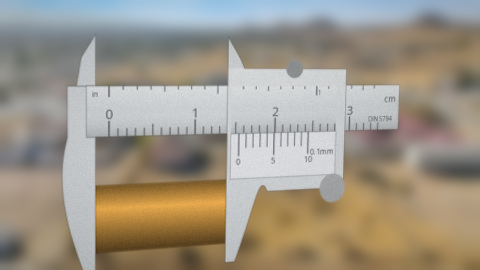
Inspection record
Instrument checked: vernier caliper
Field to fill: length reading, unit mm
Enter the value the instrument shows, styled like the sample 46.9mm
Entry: 15.4mm
